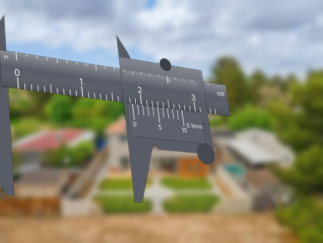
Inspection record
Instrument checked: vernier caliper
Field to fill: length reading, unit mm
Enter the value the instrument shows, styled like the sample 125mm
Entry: 18.4mm
